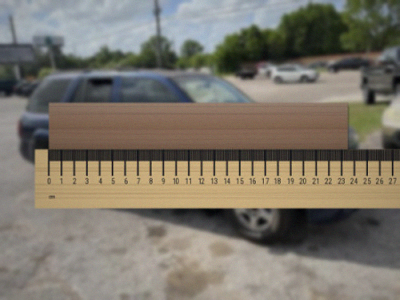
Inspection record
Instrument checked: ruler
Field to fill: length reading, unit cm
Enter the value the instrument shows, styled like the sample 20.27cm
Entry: 23.5cm
